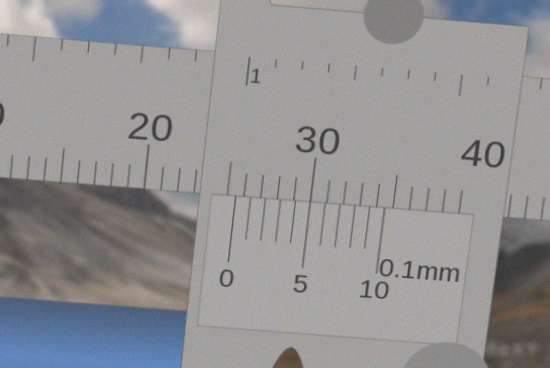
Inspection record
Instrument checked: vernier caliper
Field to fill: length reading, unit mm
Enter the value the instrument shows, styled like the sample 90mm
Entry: 25.5mm
